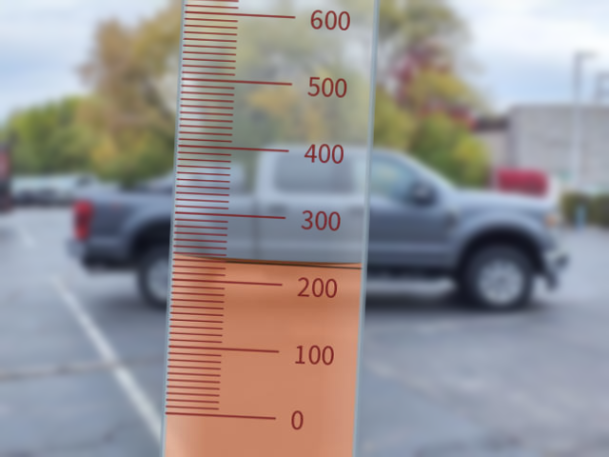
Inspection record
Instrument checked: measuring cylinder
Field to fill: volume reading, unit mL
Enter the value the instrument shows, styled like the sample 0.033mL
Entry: 230mL
